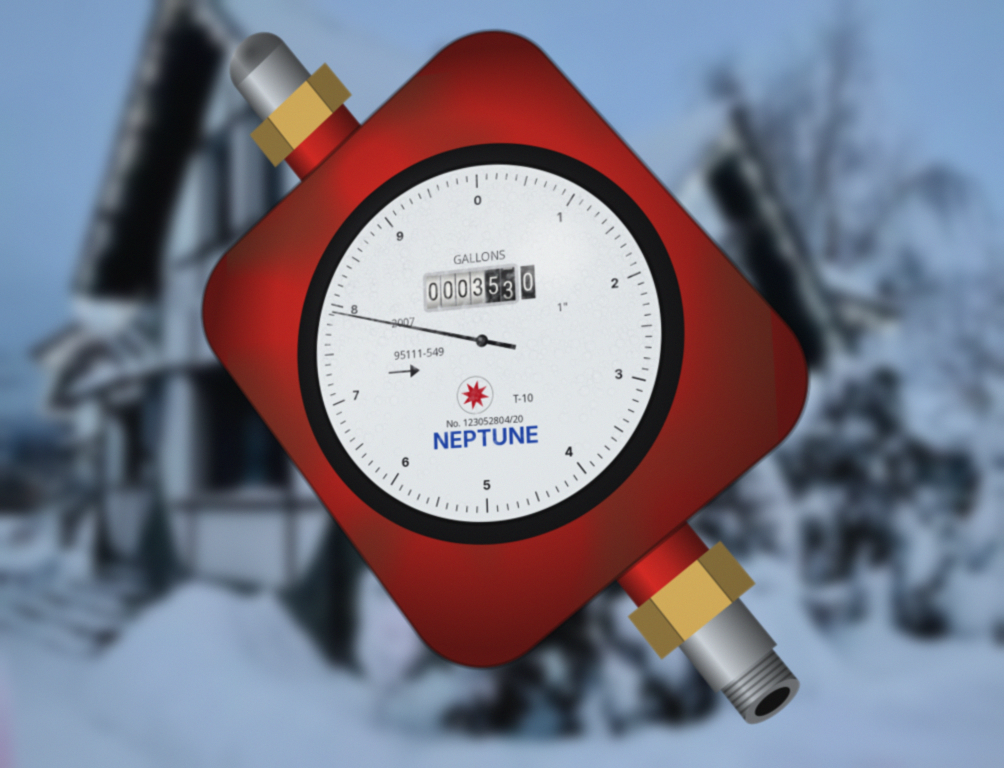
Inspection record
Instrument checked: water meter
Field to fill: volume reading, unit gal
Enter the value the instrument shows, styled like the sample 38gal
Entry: 3527.9gal
